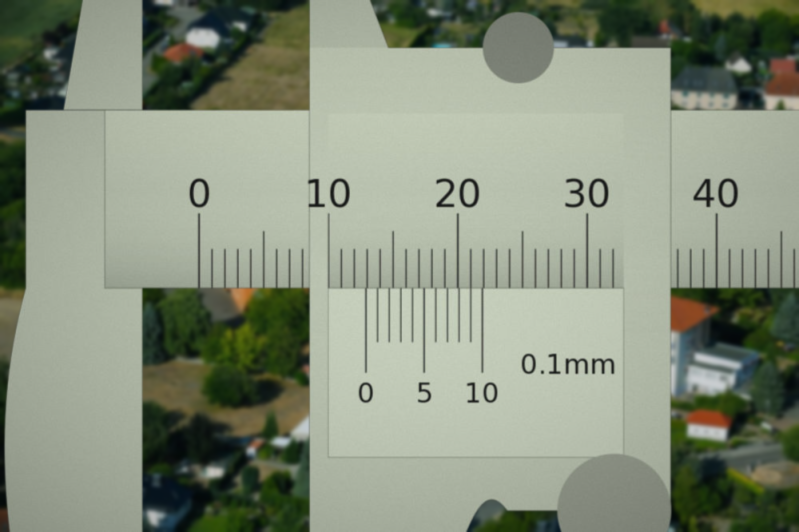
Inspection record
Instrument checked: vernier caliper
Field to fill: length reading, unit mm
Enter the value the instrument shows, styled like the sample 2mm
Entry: 12.9mm
